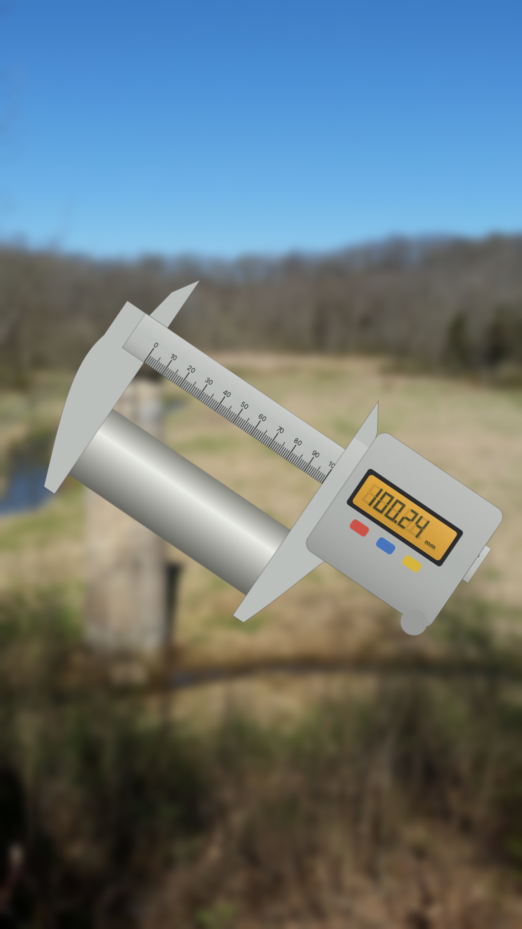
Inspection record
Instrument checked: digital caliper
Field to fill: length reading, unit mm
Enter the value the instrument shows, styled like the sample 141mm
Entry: 100.24mm
